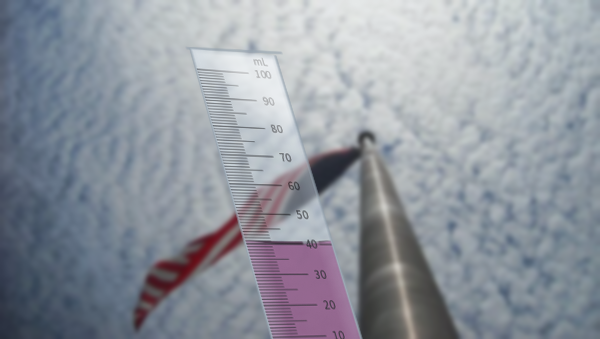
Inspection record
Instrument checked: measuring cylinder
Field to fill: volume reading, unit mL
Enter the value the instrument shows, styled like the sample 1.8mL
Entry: 40mL
